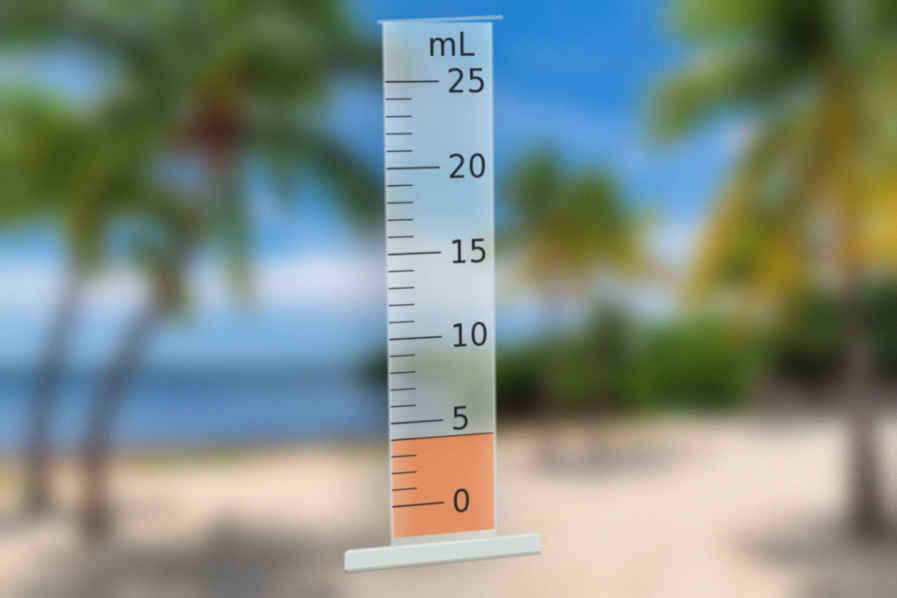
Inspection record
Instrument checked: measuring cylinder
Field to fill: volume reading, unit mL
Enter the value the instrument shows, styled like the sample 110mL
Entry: 4mL
